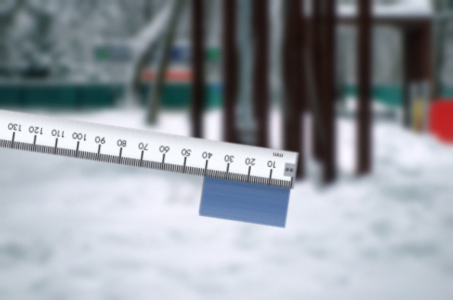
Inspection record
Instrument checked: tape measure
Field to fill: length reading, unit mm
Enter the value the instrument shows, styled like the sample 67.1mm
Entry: 40mm
